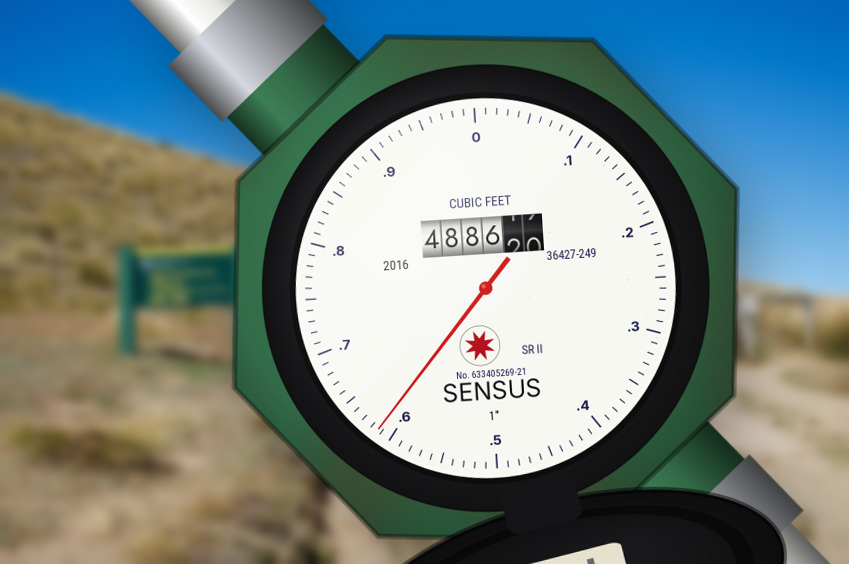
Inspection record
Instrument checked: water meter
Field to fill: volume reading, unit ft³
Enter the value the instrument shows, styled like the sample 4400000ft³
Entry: 488619.61ft³
